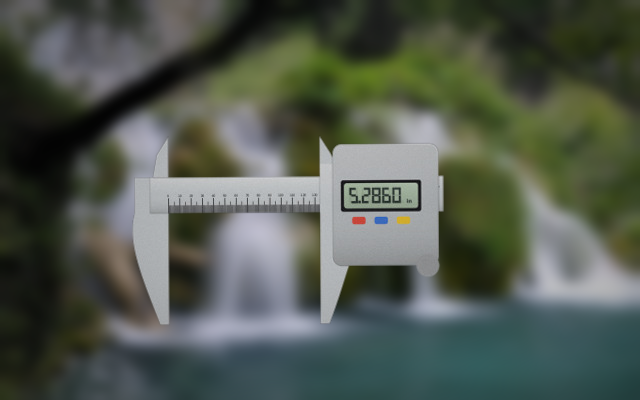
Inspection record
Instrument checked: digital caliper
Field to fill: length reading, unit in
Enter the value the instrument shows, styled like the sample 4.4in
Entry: 5.2860in
